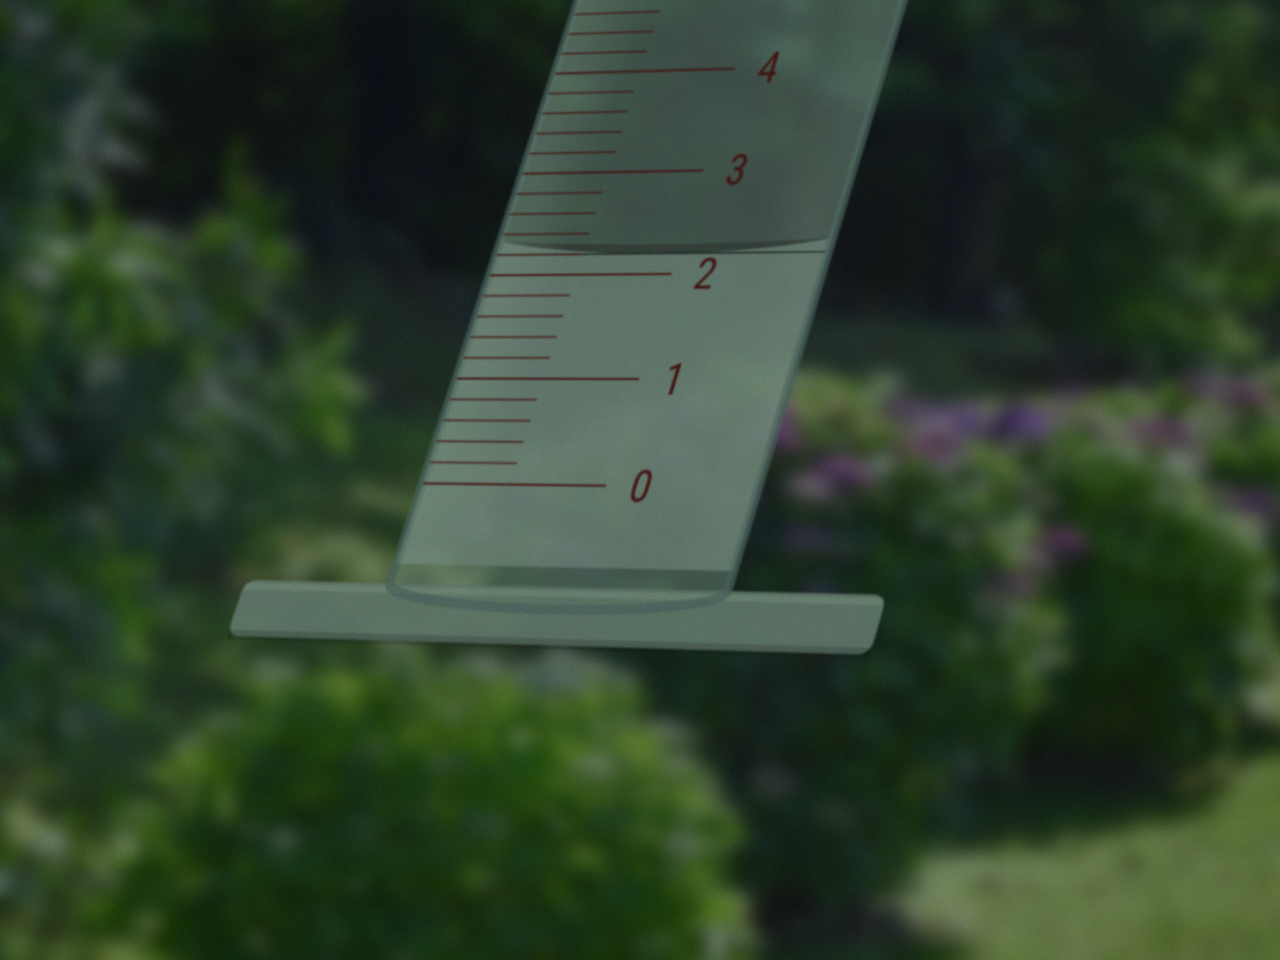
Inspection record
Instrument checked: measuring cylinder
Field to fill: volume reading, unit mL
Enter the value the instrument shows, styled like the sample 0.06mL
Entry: 2.2mL
